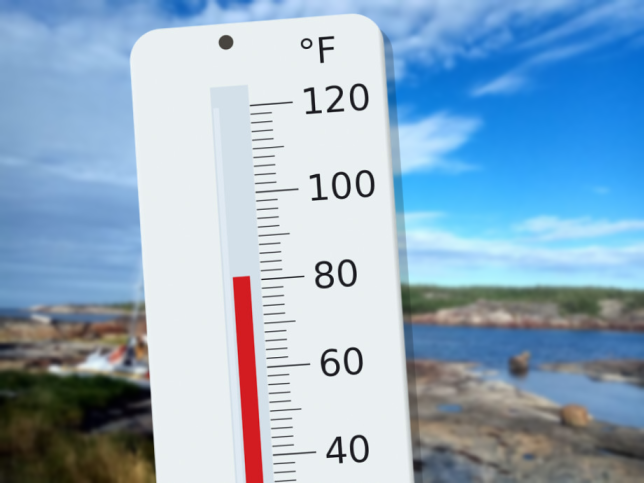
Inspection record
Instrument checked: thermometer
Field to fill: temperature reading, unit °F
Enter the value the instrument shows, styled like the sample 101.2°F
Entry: 81°F
